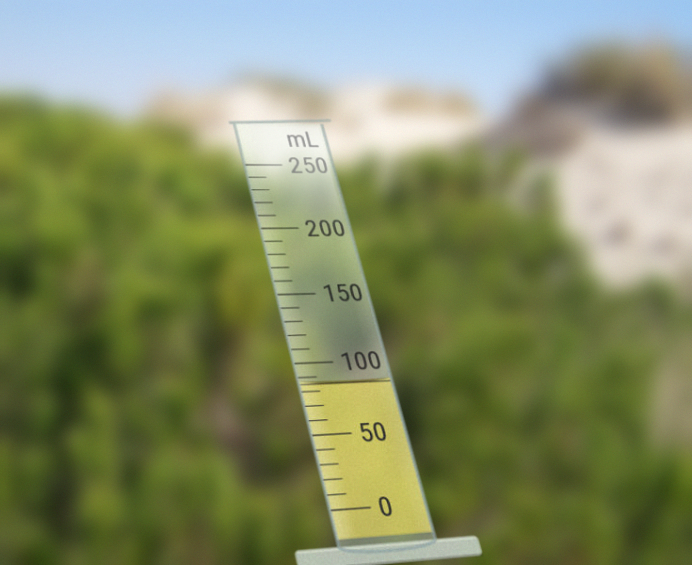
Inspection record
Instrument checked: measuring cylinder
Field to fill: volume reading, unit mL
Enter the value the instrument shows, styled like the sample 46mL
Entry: 85mL
